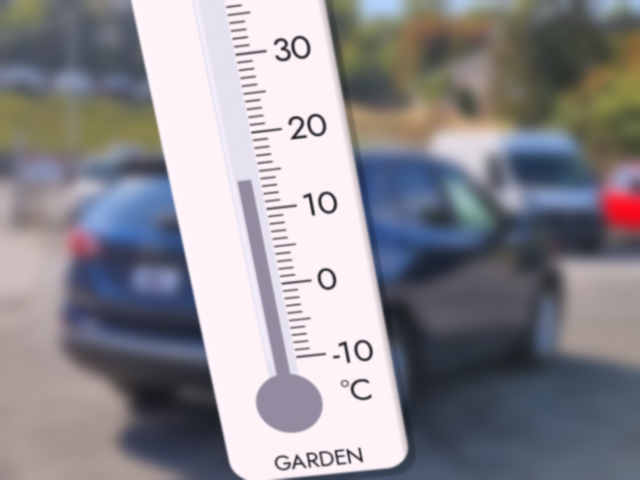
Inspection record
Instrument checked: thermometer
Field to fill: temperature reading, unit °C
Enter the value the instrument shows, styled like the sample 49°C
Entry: 14°C
